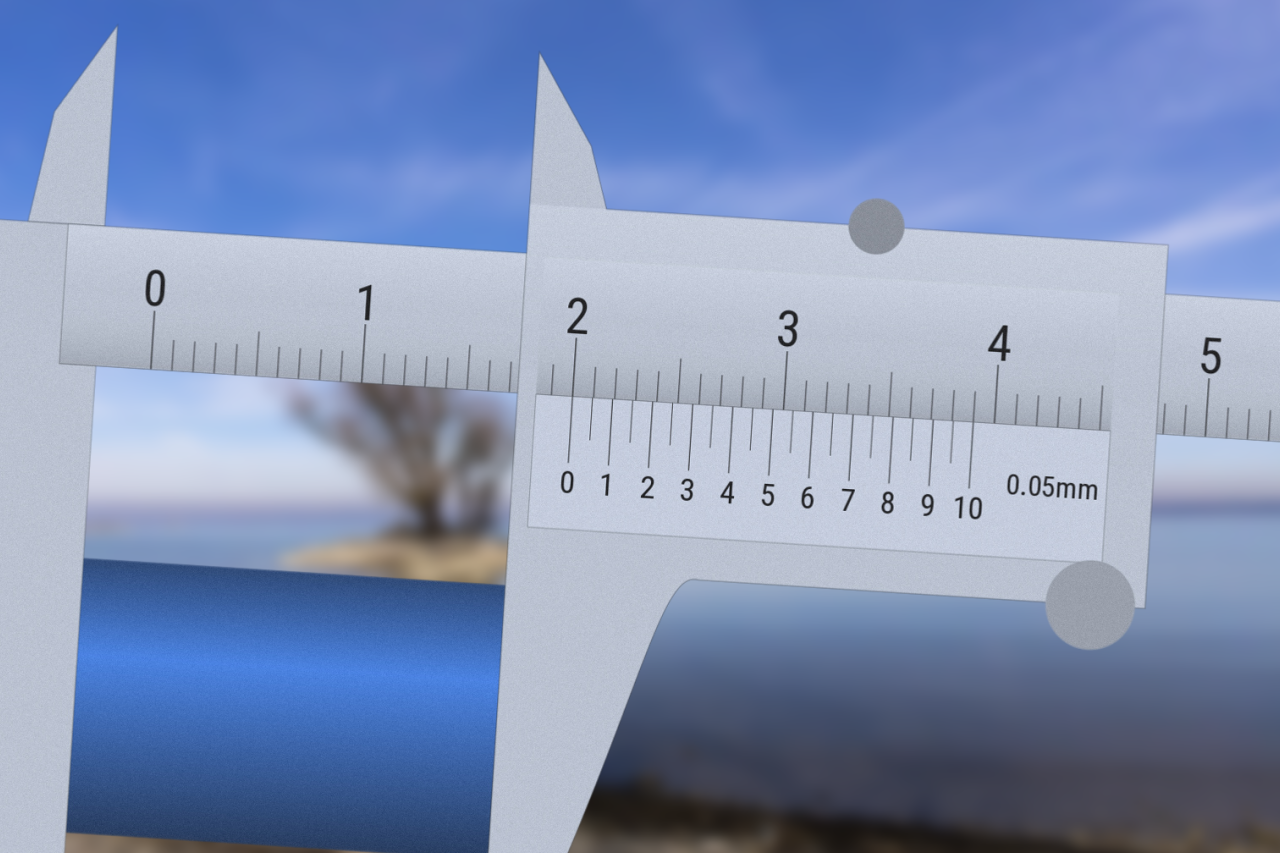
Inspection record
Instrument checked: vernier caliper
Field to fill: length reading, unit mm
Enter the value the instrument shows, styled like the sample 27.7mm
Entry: 20.0mm
